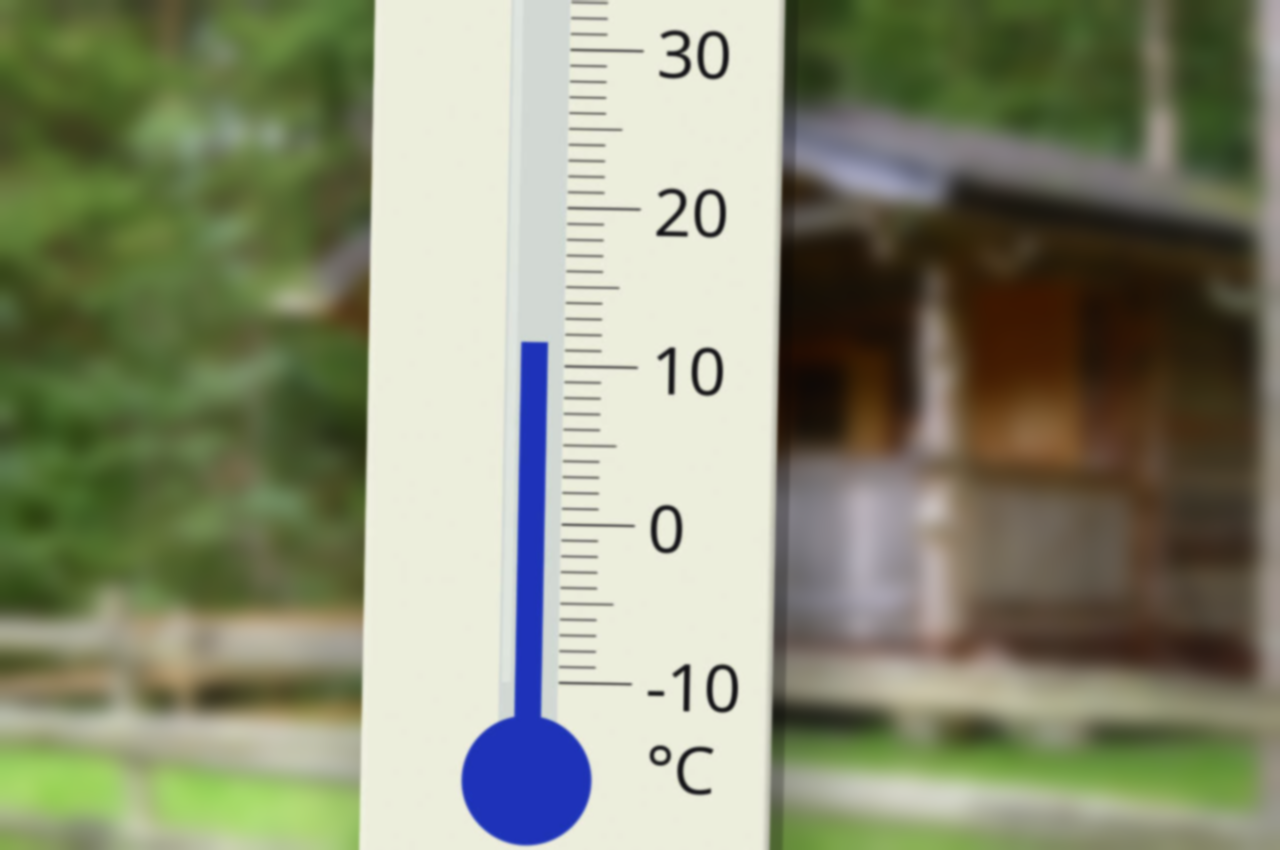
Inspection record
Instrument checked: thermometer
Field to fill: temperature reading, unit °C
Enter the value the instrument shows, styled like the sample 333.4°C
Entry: 11.5°C
